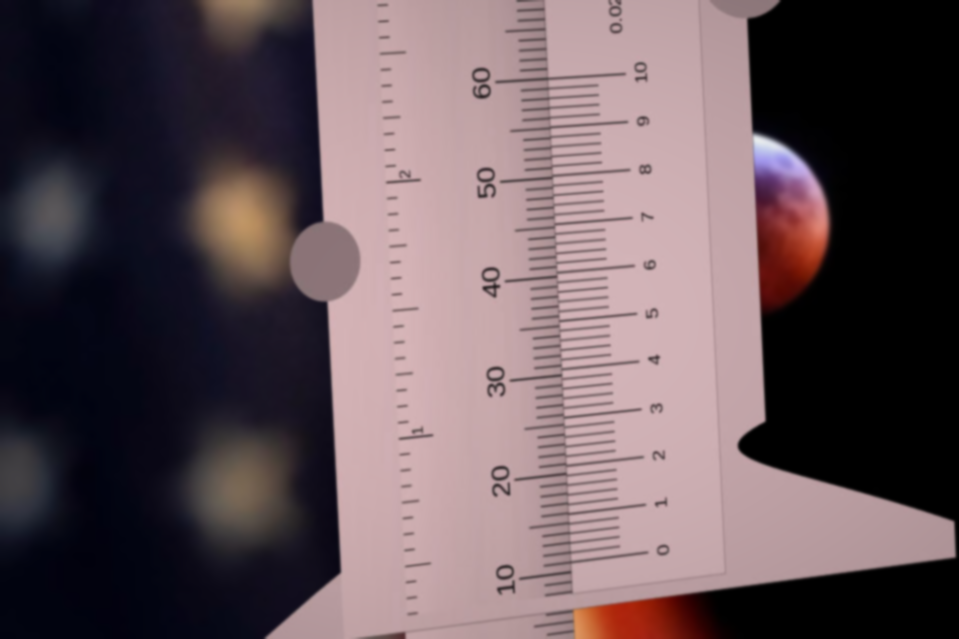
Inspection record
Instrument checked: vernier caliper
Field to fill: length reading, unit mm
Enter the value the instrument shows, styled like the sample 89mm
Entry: 11.0mm
